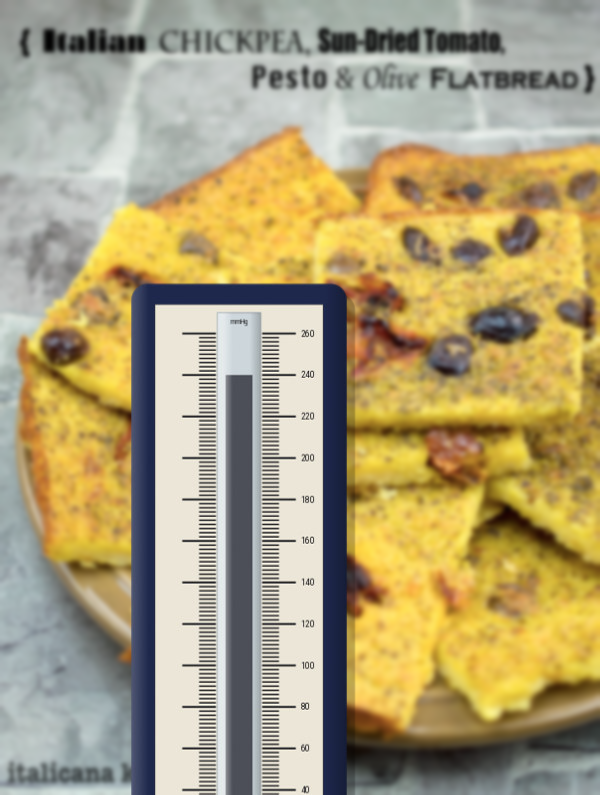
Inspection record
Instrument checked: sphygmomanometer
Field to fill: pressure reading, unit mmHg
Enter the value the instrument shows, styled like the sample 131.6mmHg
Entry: 240mmHg
